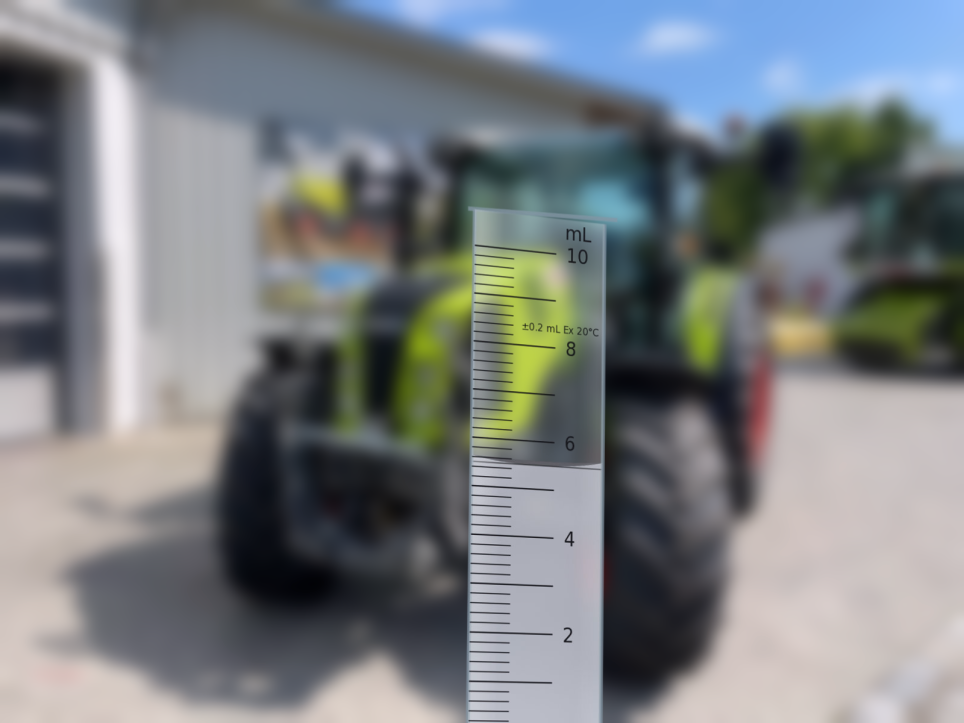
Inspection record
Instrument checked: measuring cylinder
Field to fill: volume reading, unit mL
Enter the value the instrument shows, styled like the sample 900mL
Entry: 5.5mL
